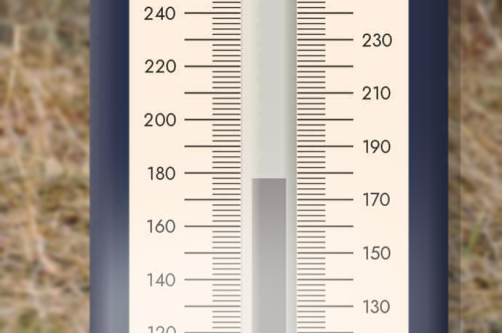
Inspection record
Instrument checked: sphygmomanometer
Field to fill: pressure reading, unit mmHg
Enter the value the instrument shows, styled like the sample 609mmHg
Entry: 178mmHg
